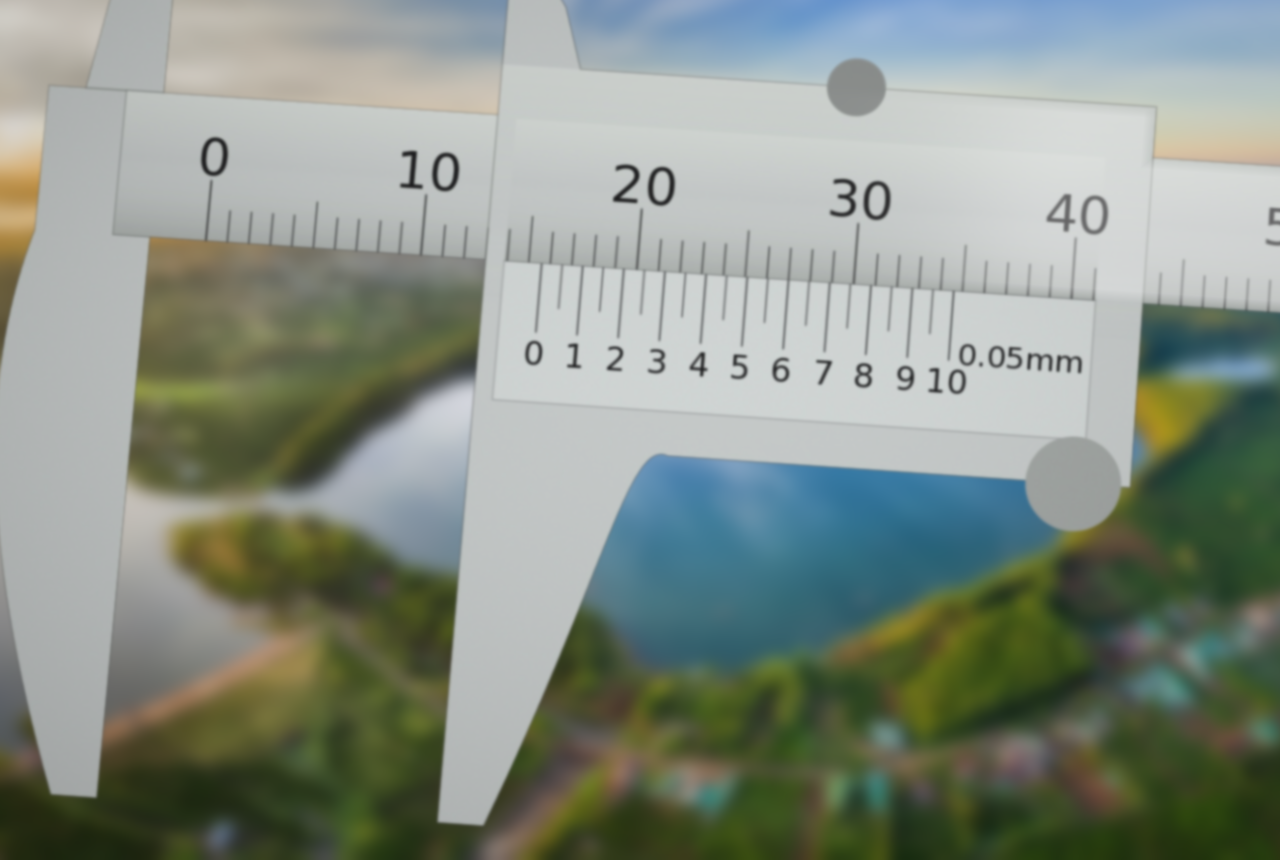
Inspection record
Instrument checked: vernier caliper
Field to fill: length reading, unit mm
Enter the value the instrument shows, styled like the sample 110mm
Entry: 15.6mm
